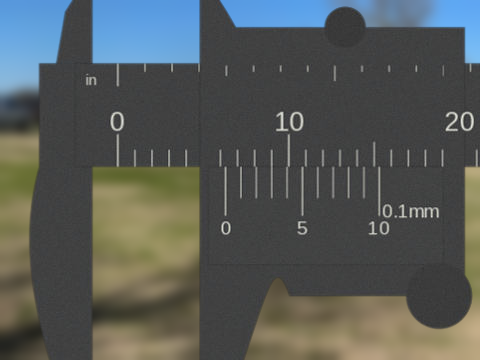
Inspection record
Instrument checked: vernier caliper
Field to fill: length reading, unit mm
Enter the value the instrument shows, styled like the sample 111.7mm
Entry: 6.3mm
